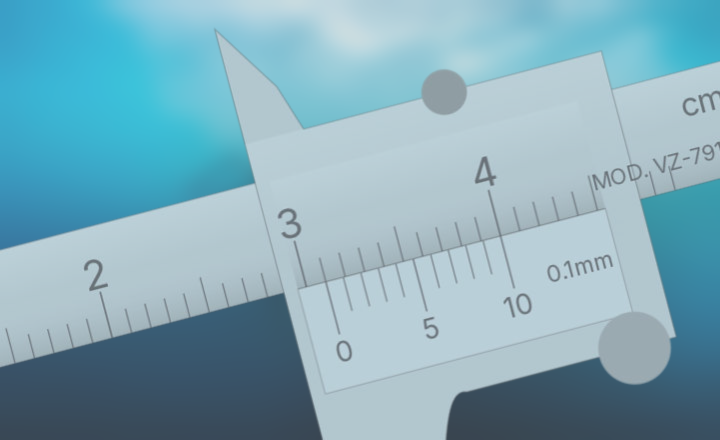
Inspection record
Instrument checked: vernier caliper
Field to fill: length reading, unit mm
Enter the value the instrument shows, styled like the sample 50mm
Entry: 31.0mm
